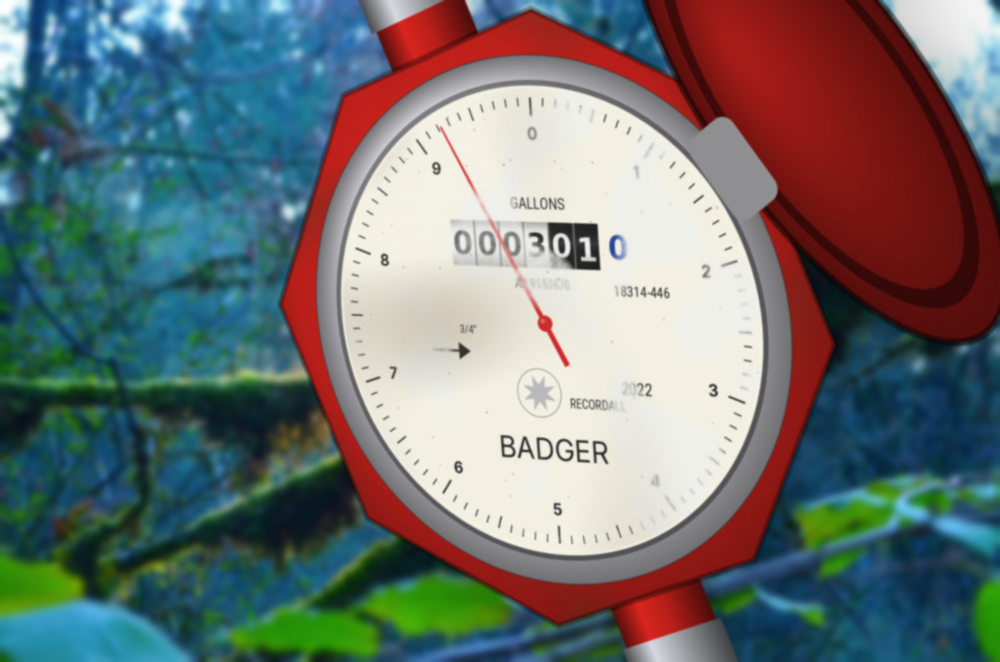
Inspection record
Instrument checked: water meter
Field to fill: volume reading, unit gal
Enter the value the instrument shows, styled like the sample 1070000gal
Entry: 3009.2gal
